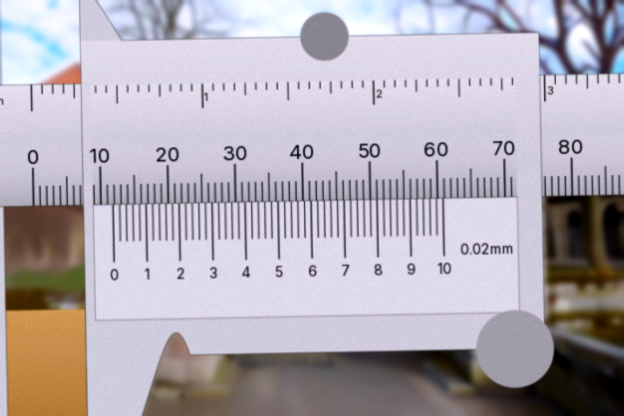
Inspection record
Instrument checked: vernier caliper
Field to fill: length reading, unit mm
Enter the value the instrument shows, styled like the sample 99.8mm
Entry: 11.8mm
